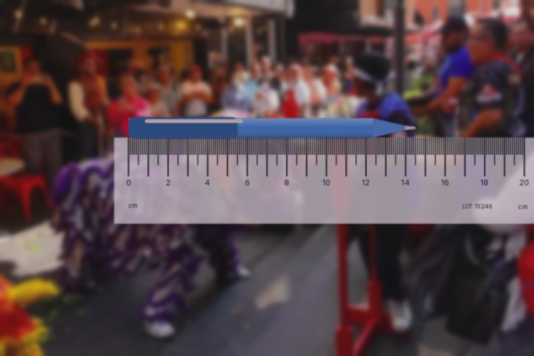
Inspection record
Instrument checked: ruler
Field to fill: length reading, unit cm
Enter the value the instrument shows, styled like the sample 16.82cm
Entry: 14.5cm
